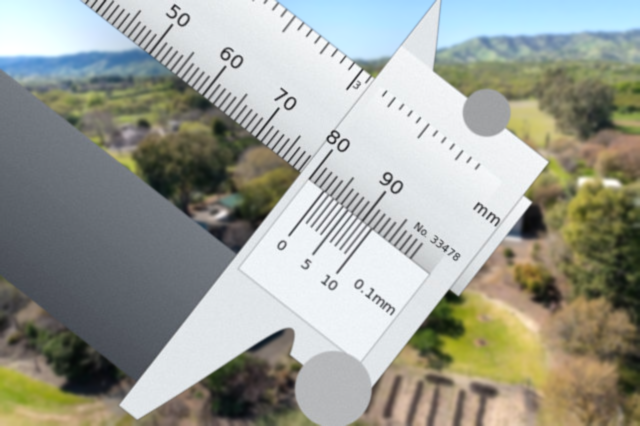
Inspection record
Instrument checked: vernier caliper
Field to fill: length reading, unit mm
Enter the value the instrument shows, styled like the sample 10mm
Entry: 82.8mm
